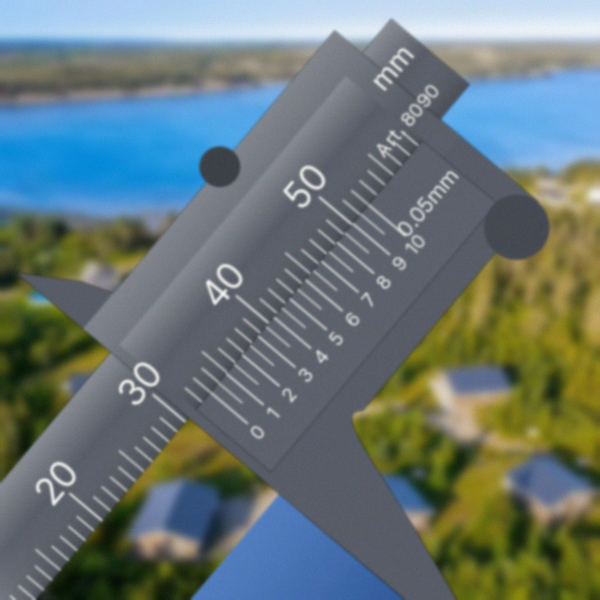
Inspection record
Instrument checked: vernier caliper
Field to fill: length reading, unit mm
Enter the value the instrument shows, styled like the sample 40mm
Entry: 33.0mm
